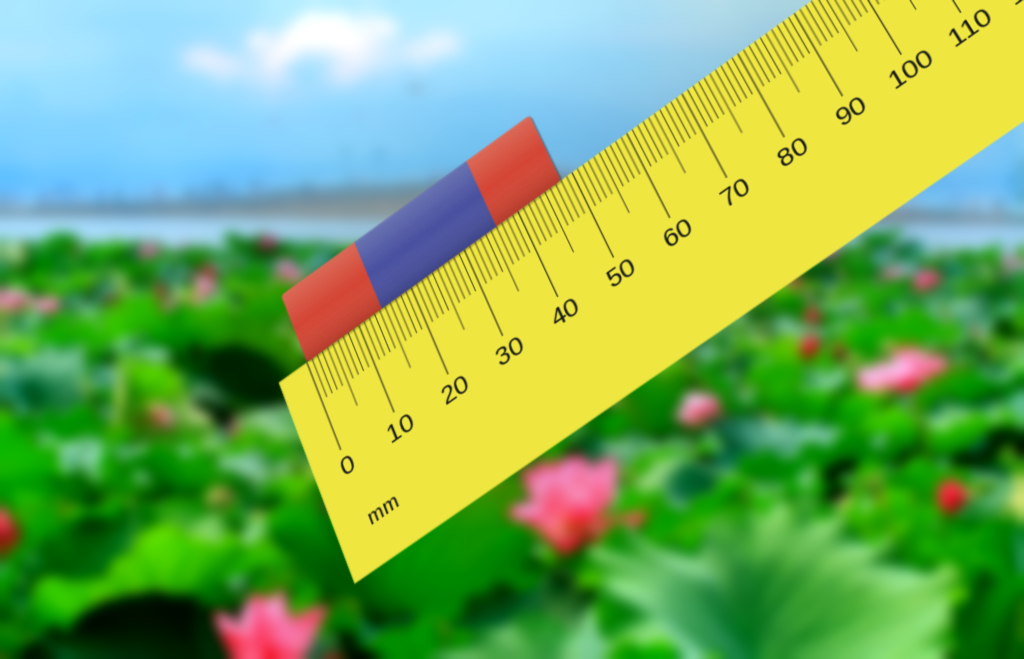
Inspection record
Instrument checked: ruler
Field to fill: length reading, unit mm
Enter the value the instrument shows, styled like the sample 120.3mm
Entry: 48mm
